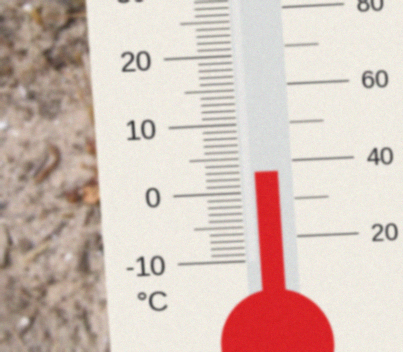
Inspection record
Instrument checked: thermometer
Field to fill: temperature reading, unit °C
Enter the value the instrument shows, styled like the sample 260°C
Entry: 3°C
